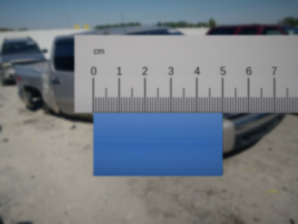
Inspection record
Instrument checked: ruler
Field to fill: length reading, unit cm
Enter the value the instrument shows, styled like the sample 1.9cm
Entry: 5cm
